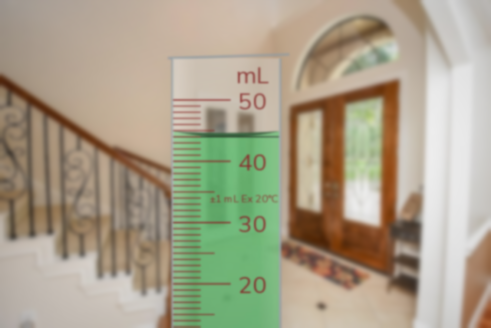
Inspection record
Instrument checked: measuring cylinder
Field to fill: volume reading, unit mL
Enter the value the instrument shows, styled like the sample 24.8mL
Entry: 44mL
